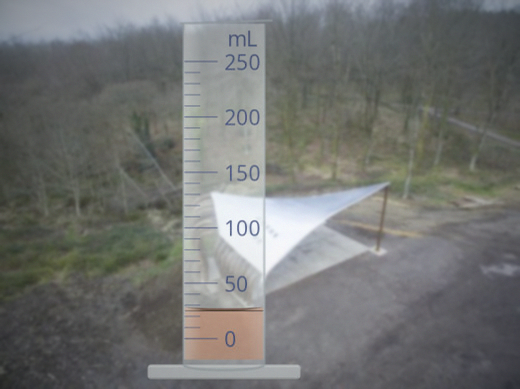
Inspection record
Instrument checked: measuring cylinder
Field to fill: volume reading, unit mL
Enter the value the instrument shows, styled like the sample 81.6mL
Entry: 25mL
